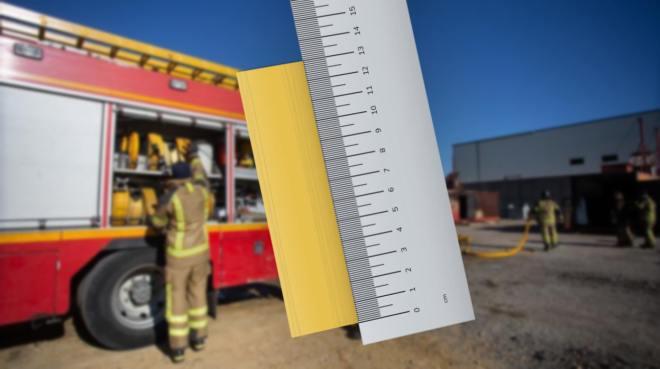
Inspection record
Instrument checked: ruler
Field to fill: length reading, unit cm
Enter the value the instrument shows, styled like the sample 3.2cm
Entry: 13cm
